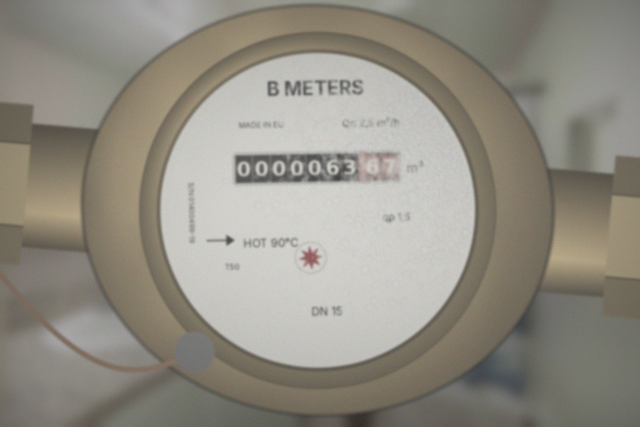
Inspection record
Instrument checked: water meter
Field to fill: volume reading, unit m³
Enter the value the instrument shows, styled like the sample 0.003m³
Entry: 63.67m³
